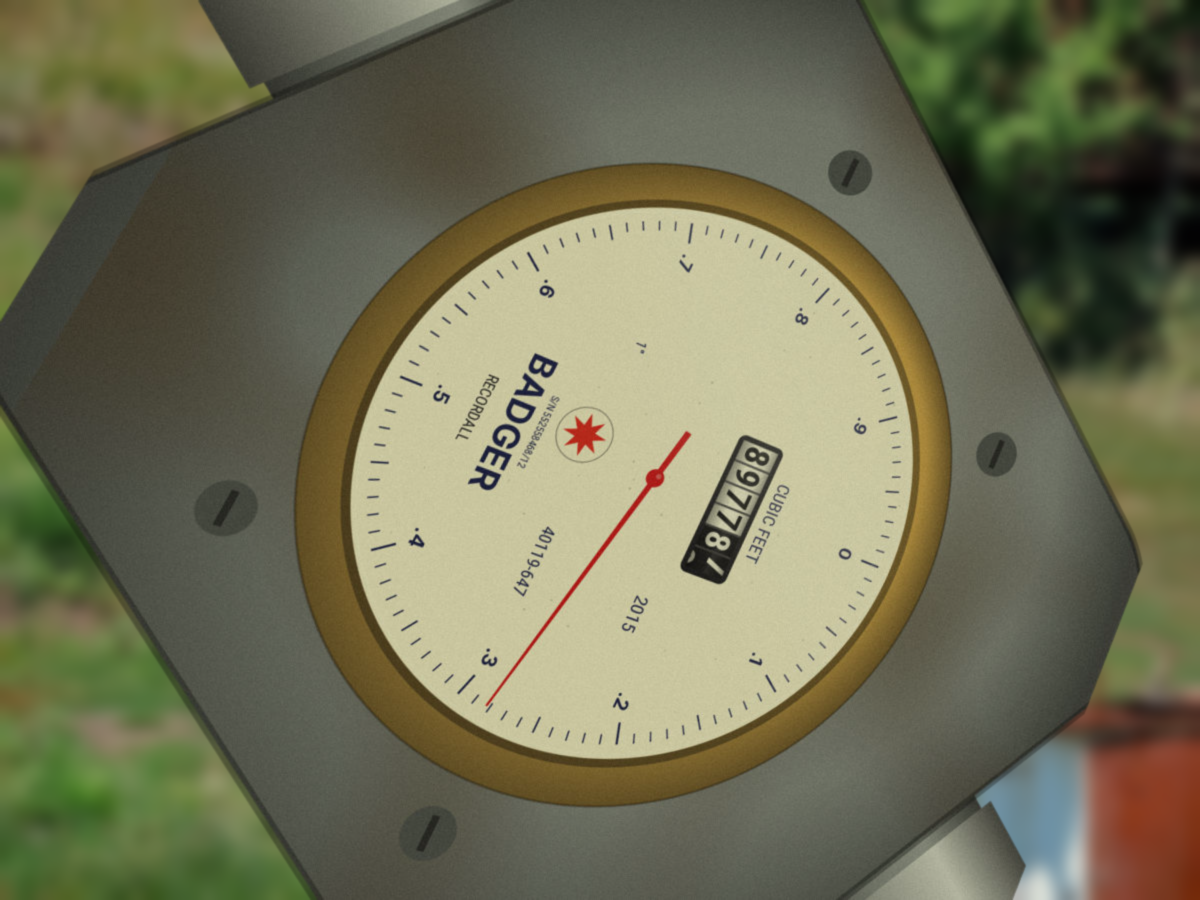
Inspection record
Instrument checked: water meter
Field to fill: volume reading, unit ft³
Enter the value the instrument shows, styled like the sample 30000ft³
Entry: 897787.28ft³
